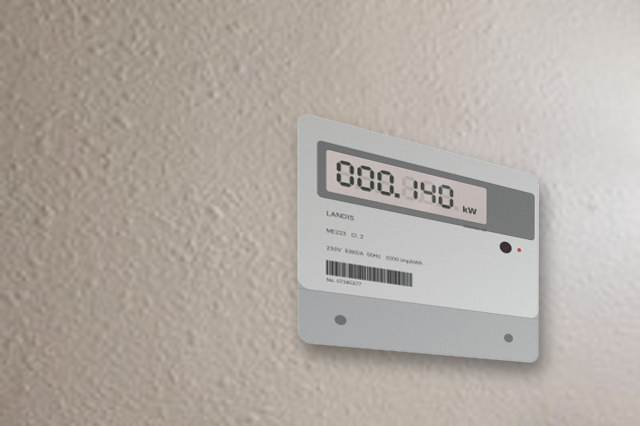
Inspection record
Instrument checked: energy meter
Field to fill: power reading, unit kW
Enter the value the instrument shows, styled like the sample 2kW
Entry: 0.140kW
